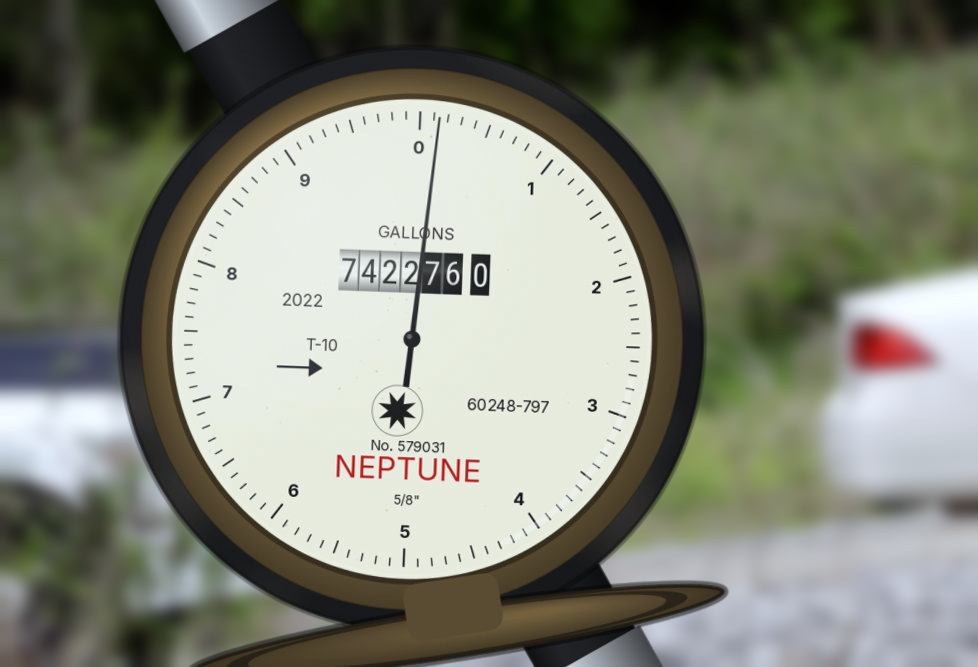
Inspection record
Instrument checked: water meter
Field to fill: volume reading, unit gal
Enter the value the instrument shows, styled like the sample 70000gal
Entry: 7422760.1gal
